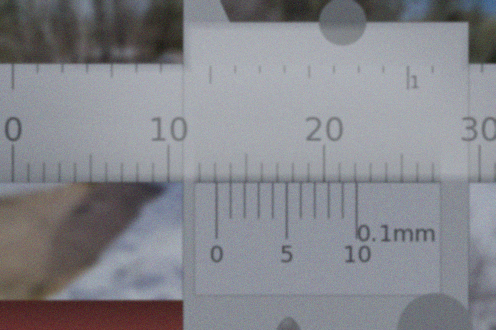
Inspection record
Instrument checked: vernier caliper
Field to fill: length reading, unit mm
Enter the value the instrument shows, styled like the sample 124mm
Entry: 13.1mm
